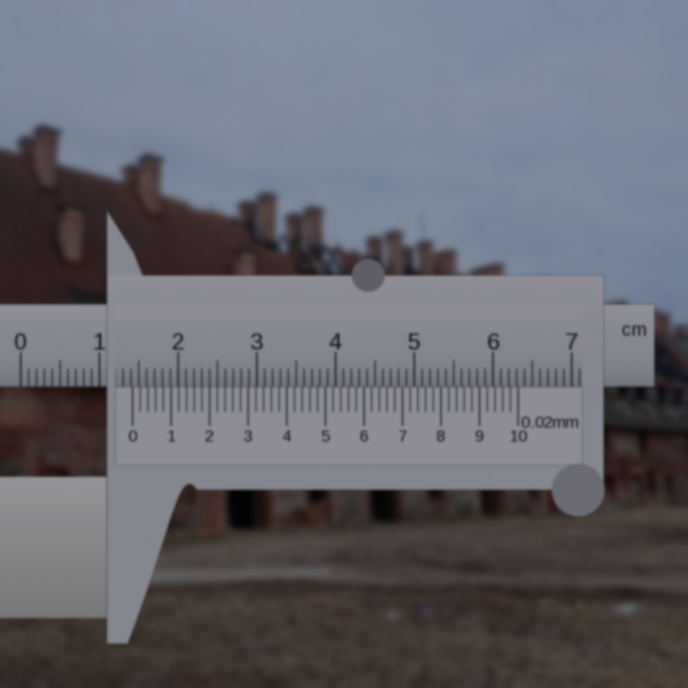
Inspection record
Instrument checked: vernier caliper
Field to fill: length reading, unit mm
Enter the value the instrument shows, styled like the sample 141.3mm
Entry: 14.2mm
